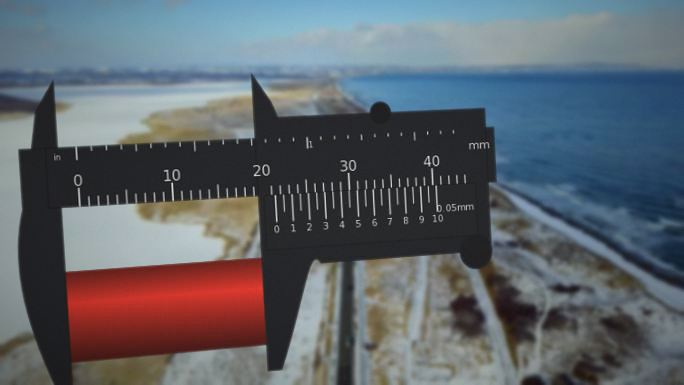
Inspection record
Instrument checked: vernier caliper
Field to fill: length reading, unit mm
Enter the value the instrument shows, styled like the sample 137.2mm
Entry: 21.4mm
